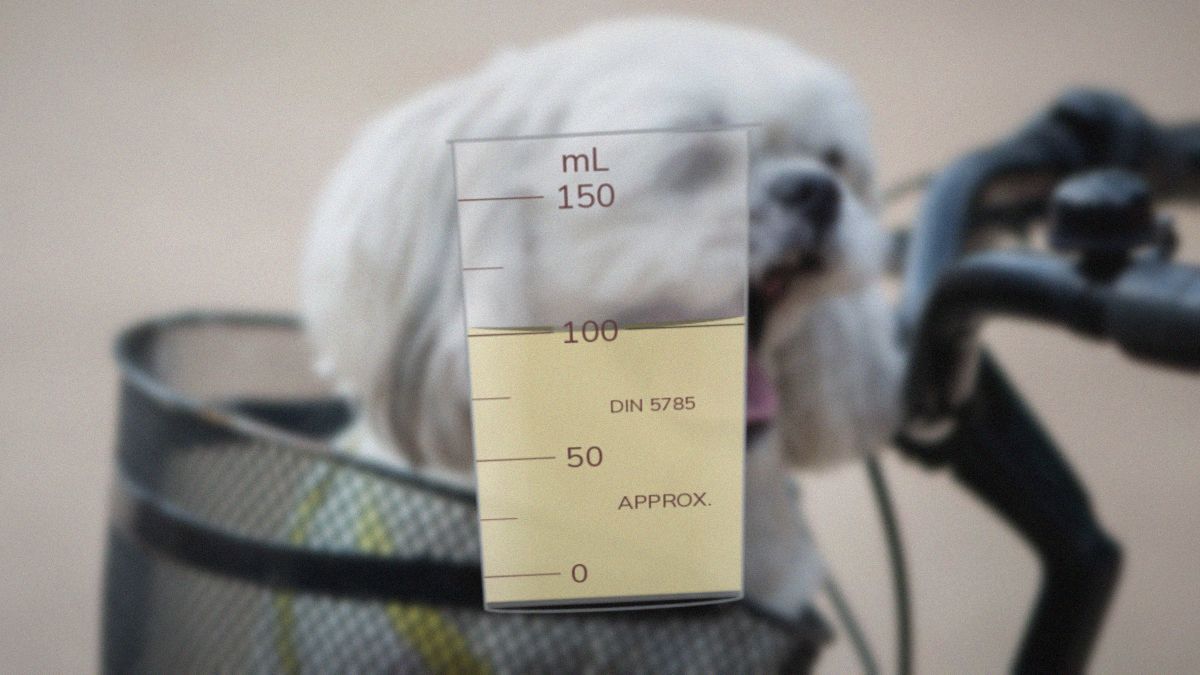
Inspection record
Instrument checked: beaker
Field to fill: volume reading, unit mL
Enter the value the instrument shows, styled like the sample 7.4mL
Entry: 100mL
